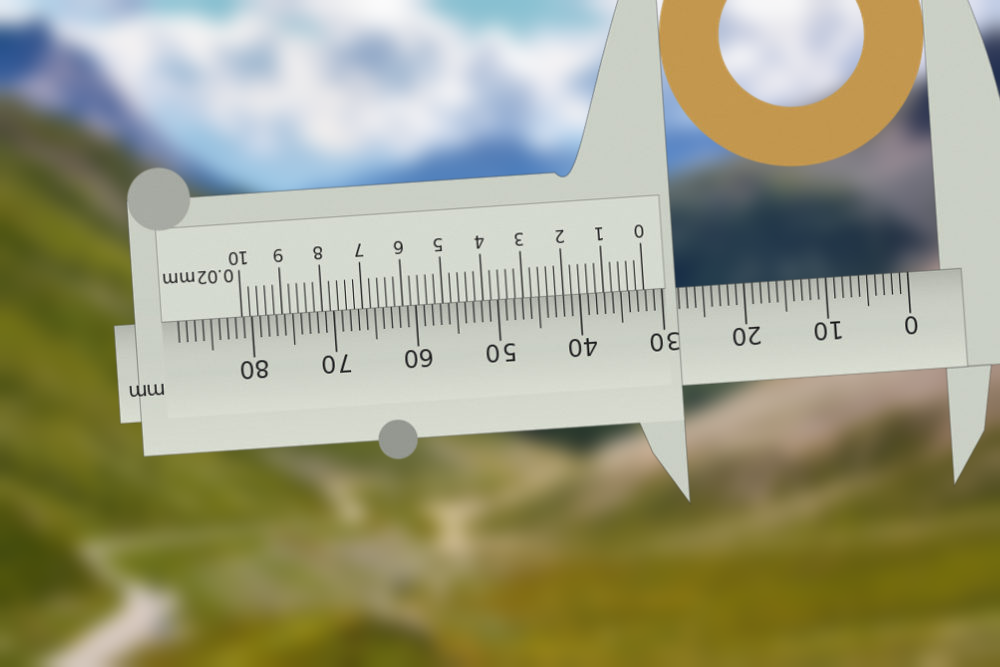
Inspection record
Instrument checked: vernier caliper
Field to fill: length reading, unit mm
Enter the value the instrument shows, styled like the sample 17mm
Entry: 32.2mm
